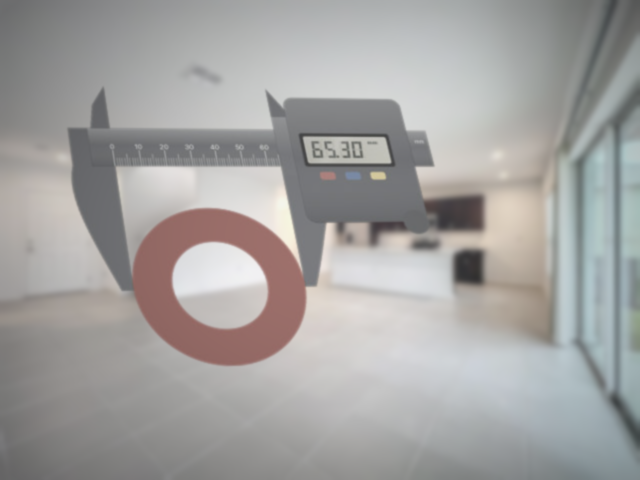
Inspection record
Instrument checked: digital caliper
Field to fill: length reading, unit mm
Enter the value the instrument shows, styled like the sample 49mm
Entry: 65.30mm
